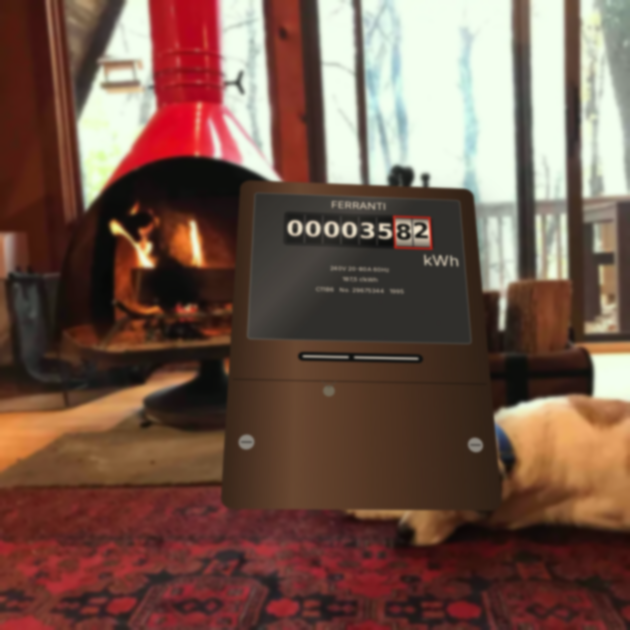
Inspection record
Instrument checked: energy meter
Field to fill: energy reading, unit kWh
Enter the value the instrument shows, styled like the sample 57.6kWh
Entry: 35.82kWh
